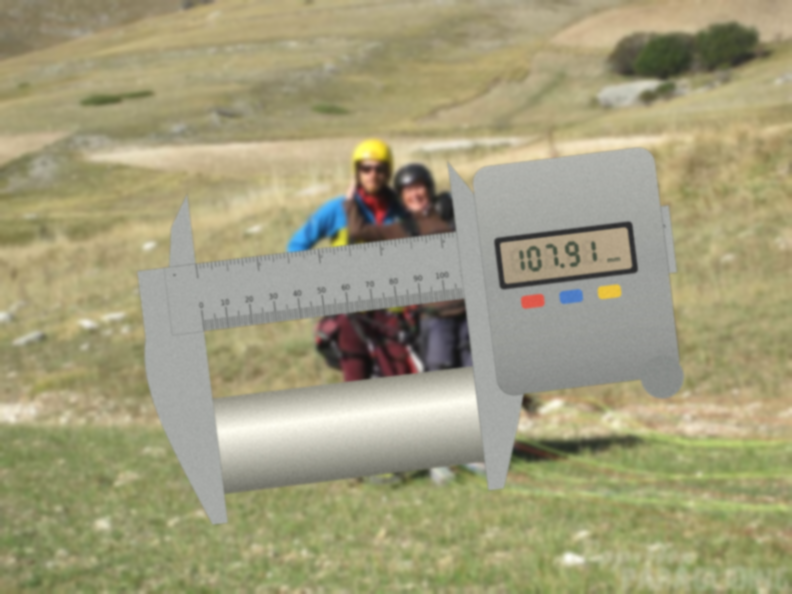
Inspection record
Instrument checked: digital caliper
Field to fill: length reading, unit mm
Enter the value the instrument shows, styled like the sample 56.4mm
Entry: 107.91mm
